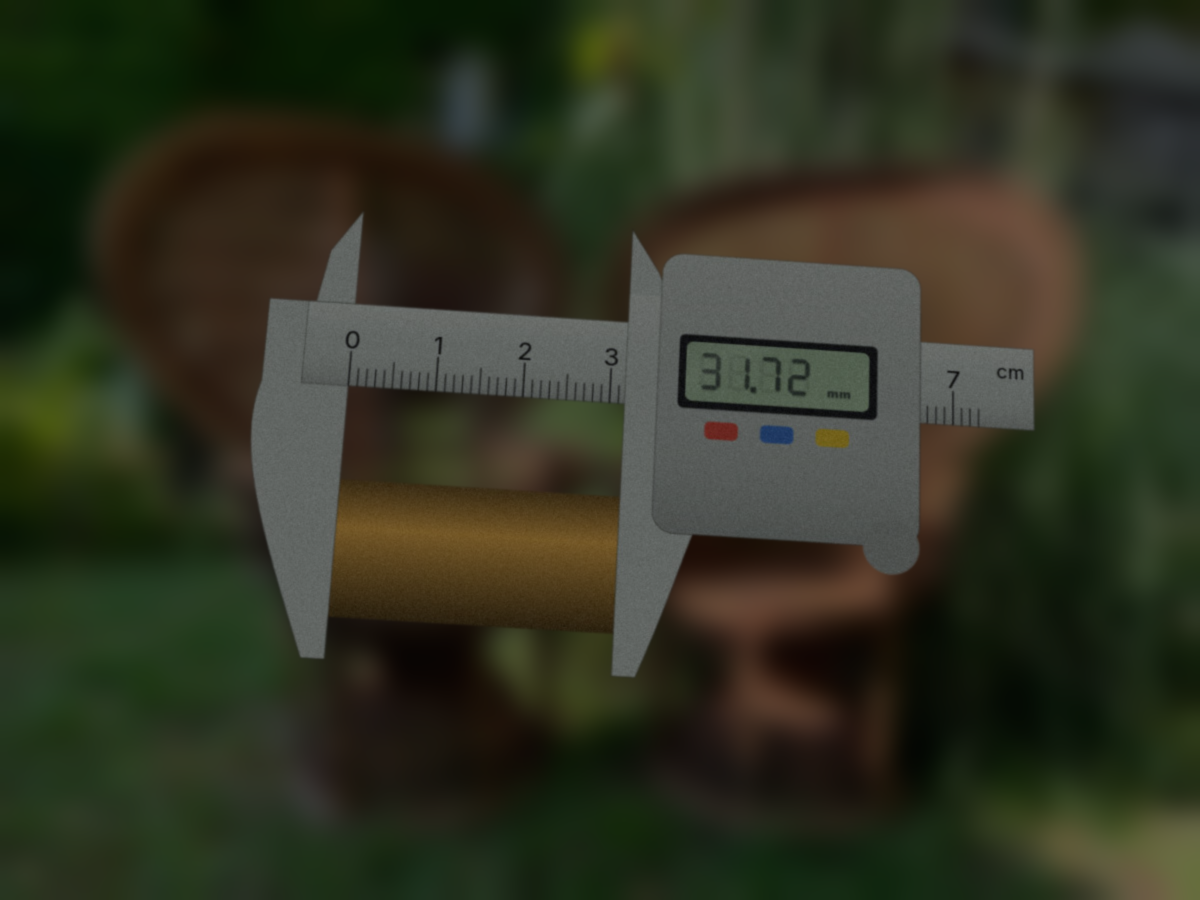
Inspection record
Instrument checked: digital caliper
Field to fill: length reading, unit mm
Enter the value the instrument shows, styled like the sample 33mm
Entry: 31.72mm
